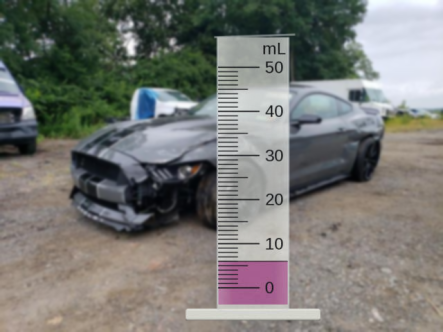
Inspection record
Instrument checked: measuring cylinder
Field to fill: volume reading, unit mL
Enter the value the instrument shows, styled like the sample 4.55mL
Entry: 6mL
